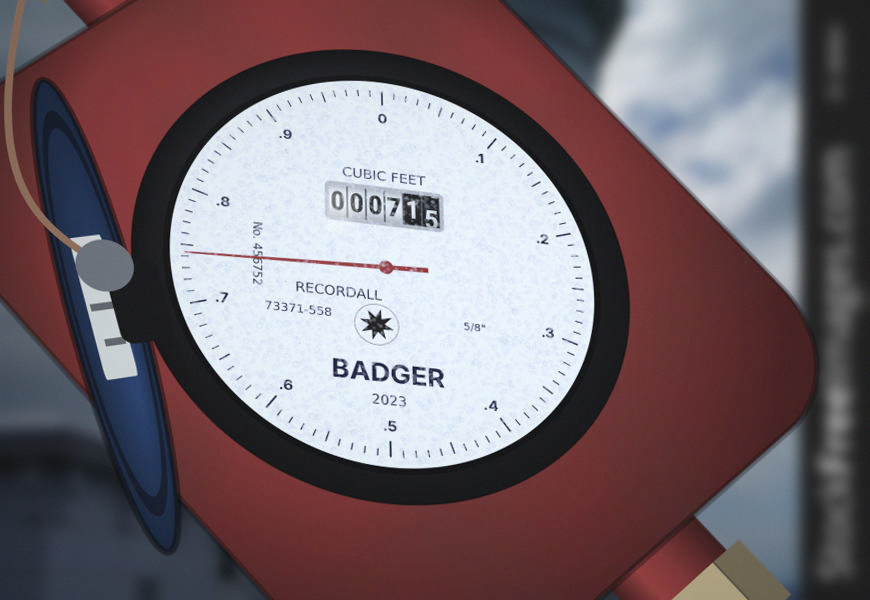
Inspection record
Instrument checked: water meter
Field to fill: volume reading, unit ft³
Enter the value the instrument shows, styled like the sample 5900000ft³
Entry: 714.74ft³
